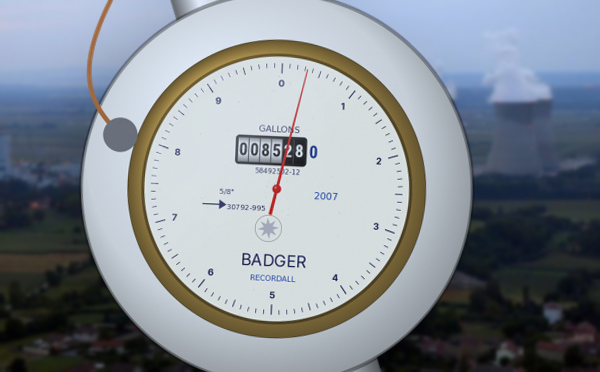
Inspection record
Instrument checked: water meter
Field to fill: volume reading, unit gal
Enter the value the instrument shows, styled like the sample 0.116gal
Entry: 85280.3gal
